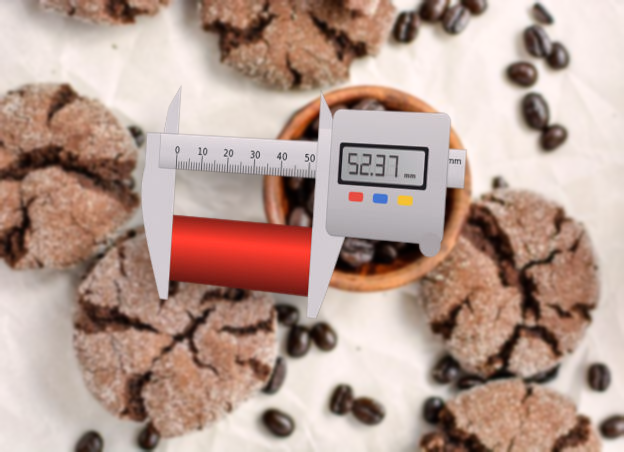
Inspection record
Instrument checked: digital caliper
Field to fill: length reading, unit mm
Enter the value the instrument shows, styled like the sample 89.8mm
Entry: 52.37mm
